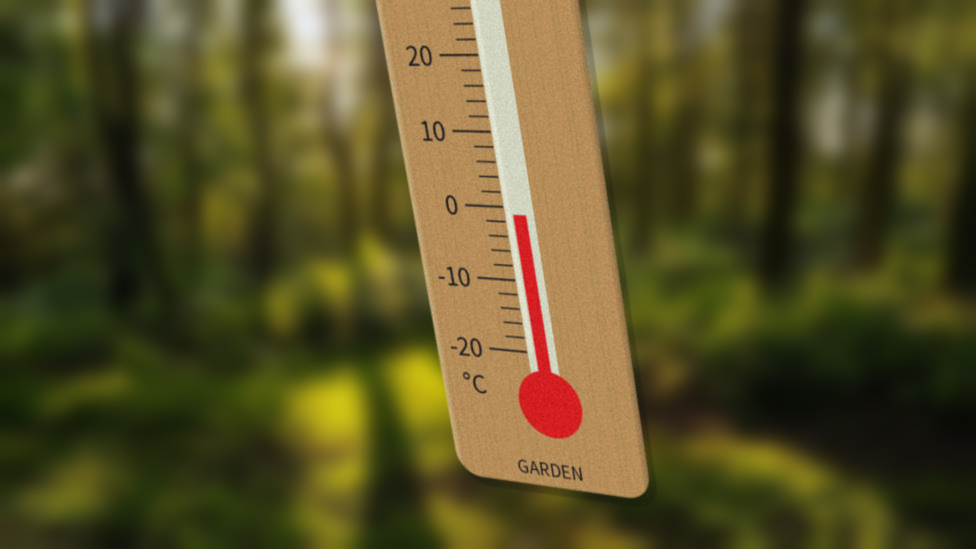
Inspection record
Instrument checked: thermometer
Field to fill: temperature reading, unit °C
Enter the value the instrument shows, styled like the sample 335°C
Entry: -1°C
